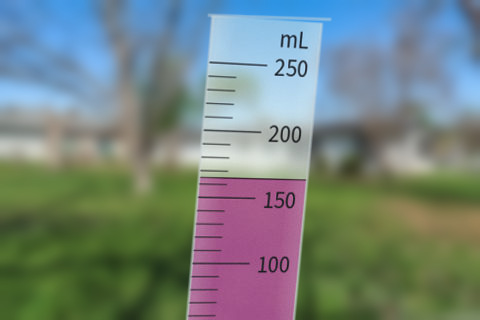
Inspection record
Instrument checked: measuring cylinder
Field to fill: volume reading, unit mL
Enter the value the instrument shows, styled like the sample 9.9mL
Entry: 165mL
